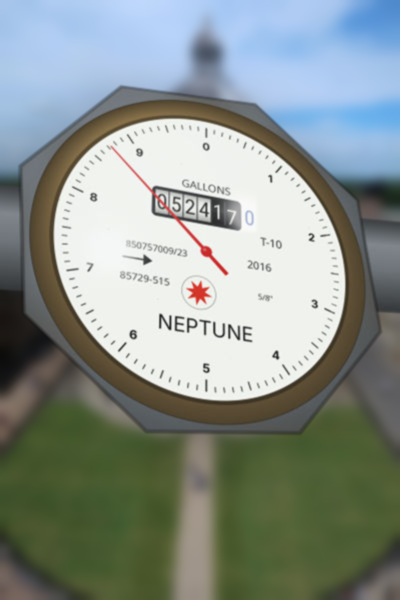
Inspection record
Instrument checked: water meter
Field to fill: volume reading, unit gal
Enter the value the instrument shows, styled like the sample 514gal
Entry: 524168.7gal
